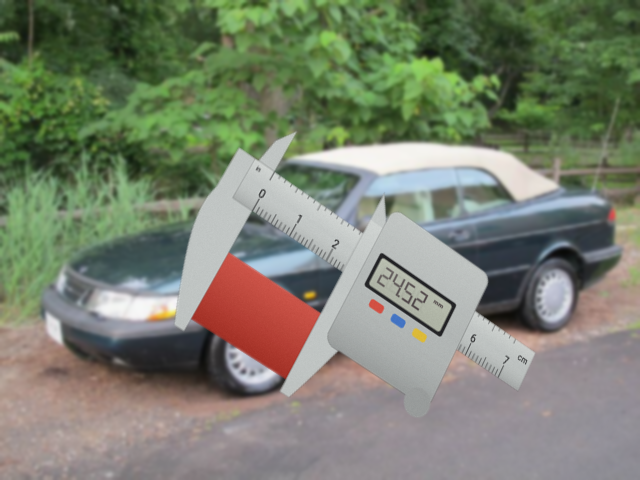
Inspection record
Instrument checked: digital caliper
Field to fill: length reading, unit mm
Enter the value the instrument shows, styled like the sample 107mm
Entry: 24.52mm
